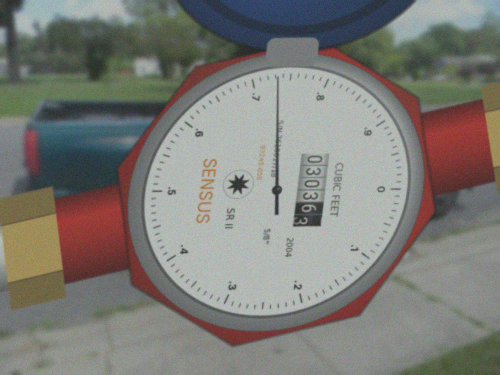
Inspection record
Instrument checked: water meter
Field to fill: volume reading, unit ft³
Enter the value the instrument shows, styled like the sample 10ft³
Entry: 30362.73ft³
